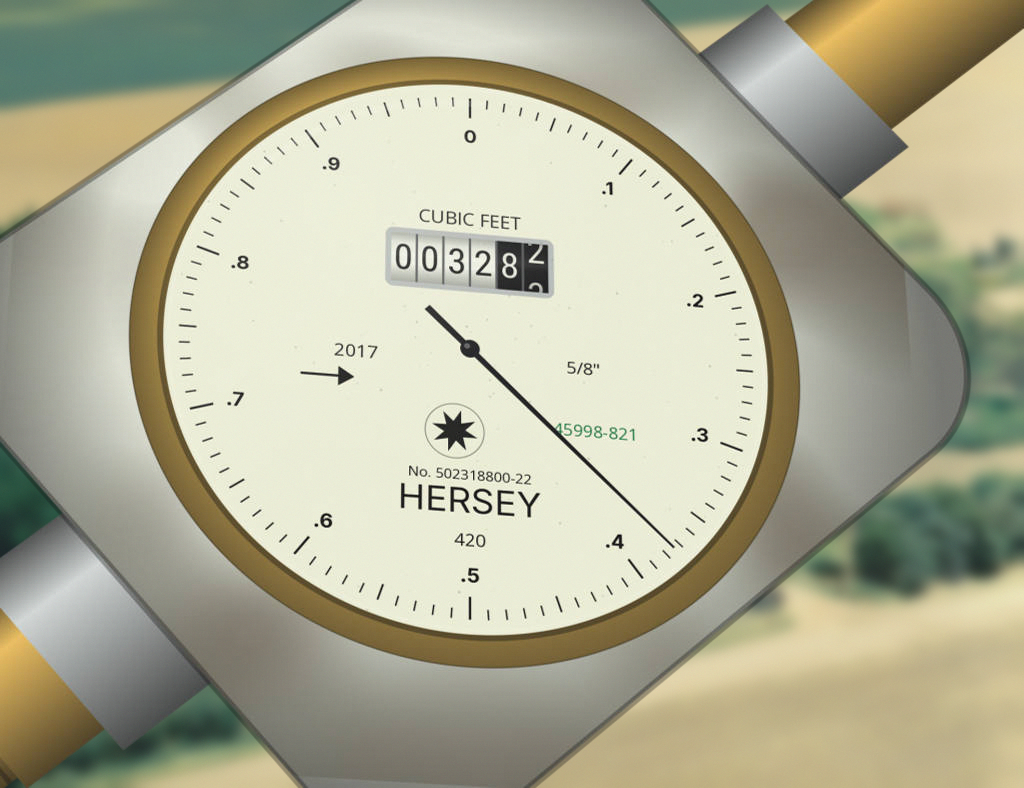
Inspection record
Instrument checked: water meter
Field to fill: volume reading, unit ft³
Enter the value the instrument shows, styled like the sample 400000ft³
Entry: 3282.37ft³
